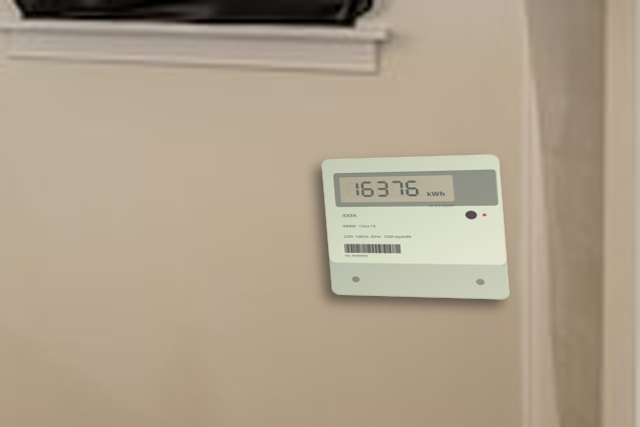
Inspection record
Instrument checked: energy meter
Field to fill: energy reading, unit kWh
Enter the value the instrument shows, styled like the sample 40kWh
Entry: 16376kWh
